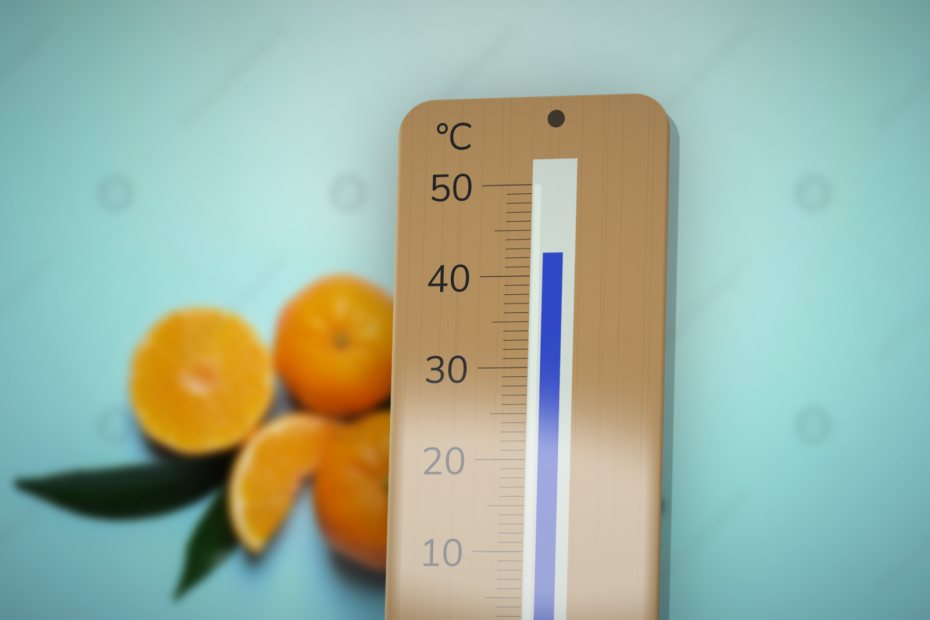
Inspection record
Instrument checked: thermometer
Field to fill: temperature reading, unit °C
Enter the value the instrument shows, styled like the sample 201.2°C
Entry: 42.5°C
